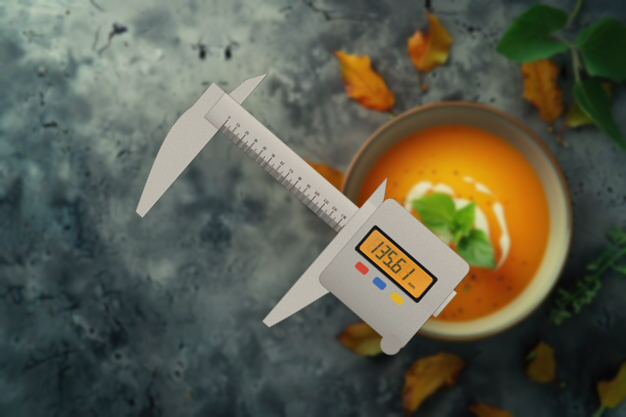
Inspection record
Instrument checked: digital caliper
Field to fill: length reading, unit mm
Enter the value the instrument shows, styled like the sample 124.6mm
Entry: 135.61mm
